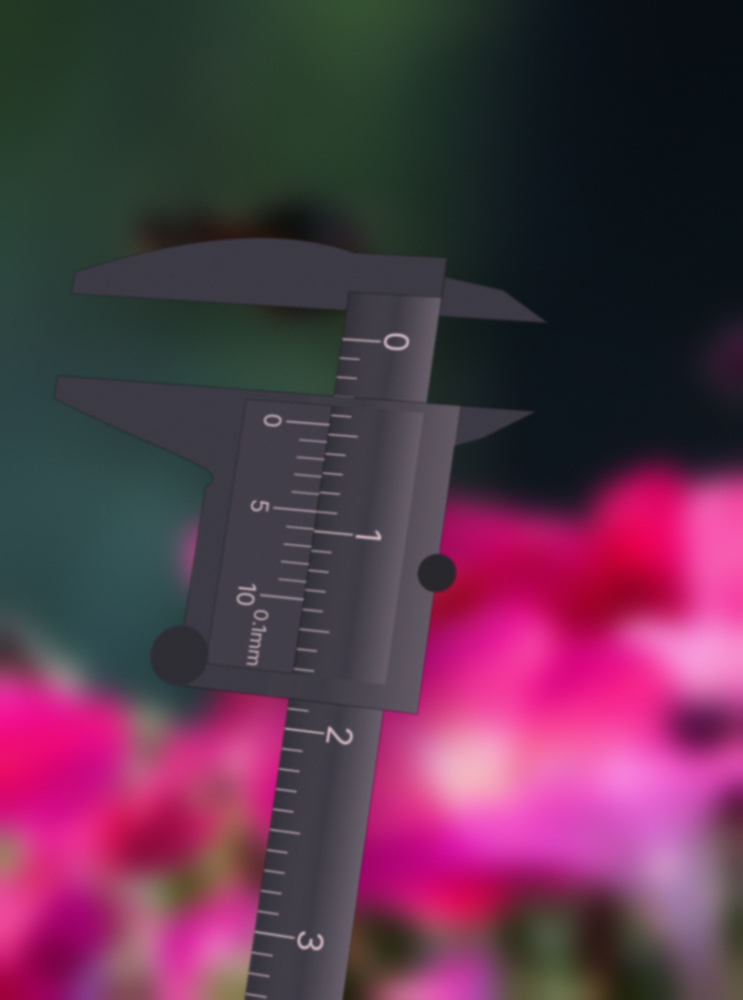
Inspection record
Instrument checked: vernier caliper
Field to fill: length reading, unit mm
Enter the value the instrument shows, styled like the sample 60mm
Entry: 4.5mm
